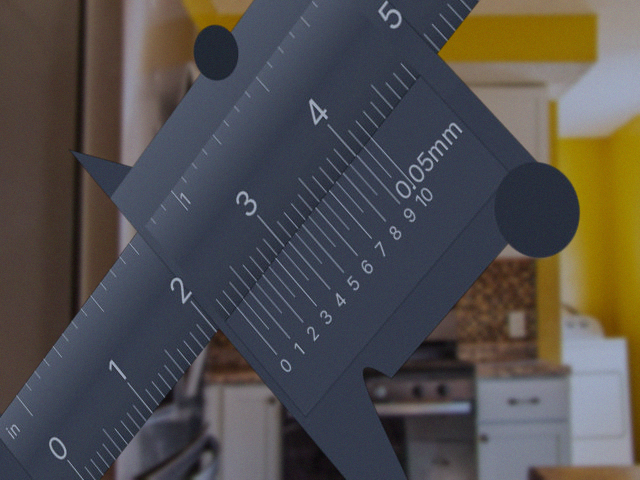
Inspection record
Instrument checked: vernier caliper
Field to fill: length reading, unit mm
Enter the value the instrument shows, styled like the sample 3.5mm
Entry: 23.0mm
